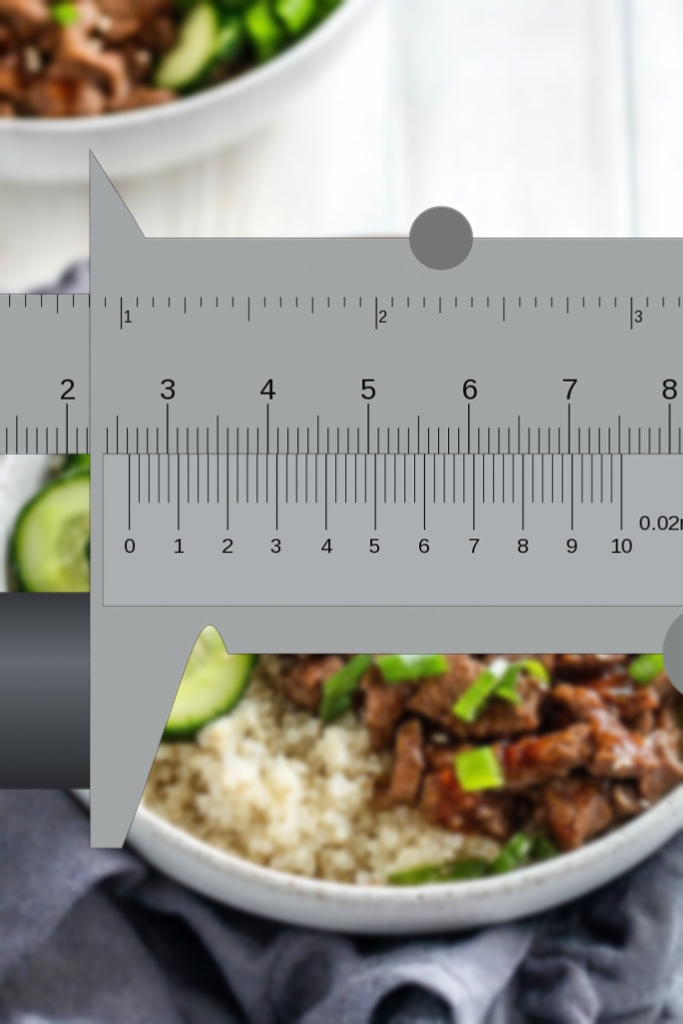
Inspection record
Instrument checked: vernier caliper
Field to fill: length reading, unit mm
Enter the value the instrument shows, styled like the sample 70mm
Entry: 26.2mm
